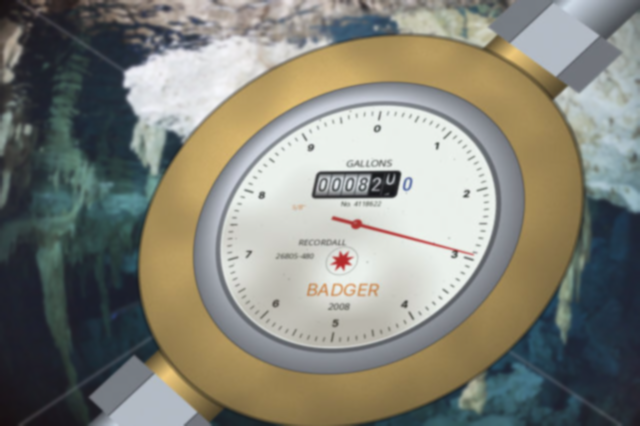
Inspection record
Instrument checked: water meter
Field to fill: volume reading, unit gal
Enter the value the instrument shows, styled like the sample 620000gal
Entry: 8202.9gal
